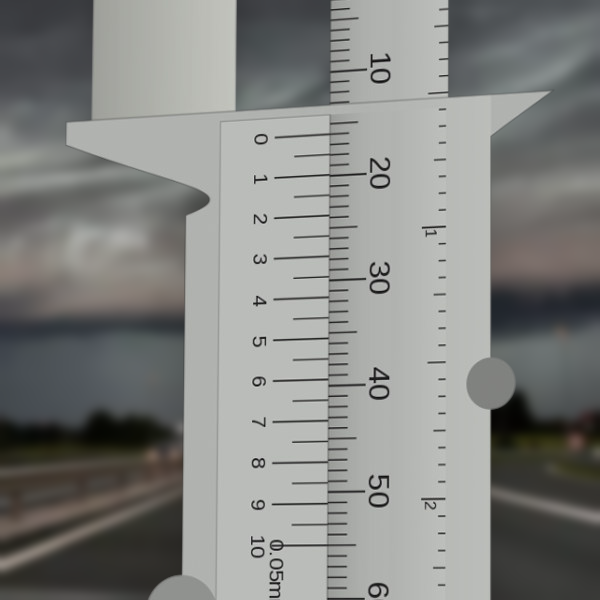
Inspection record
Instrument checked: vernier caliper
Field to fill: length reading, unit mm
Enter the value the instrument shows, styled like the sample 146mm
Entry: 16.0mm
